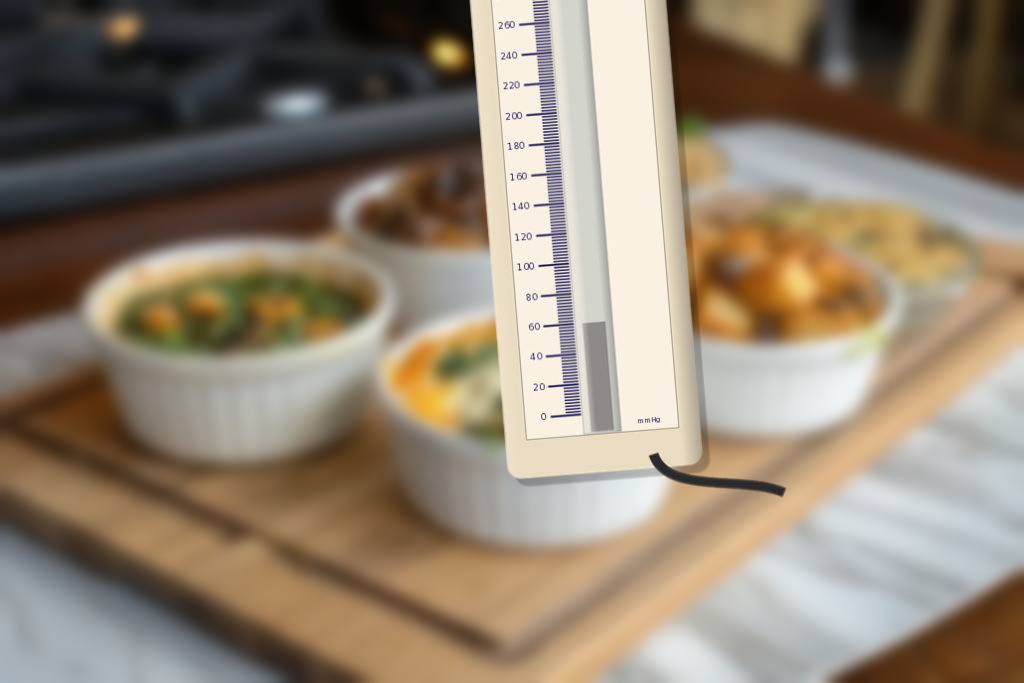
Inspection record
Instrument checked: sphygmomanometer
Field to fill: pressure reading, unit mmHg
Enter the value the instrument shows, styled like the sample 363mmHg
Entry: 60mmHg
